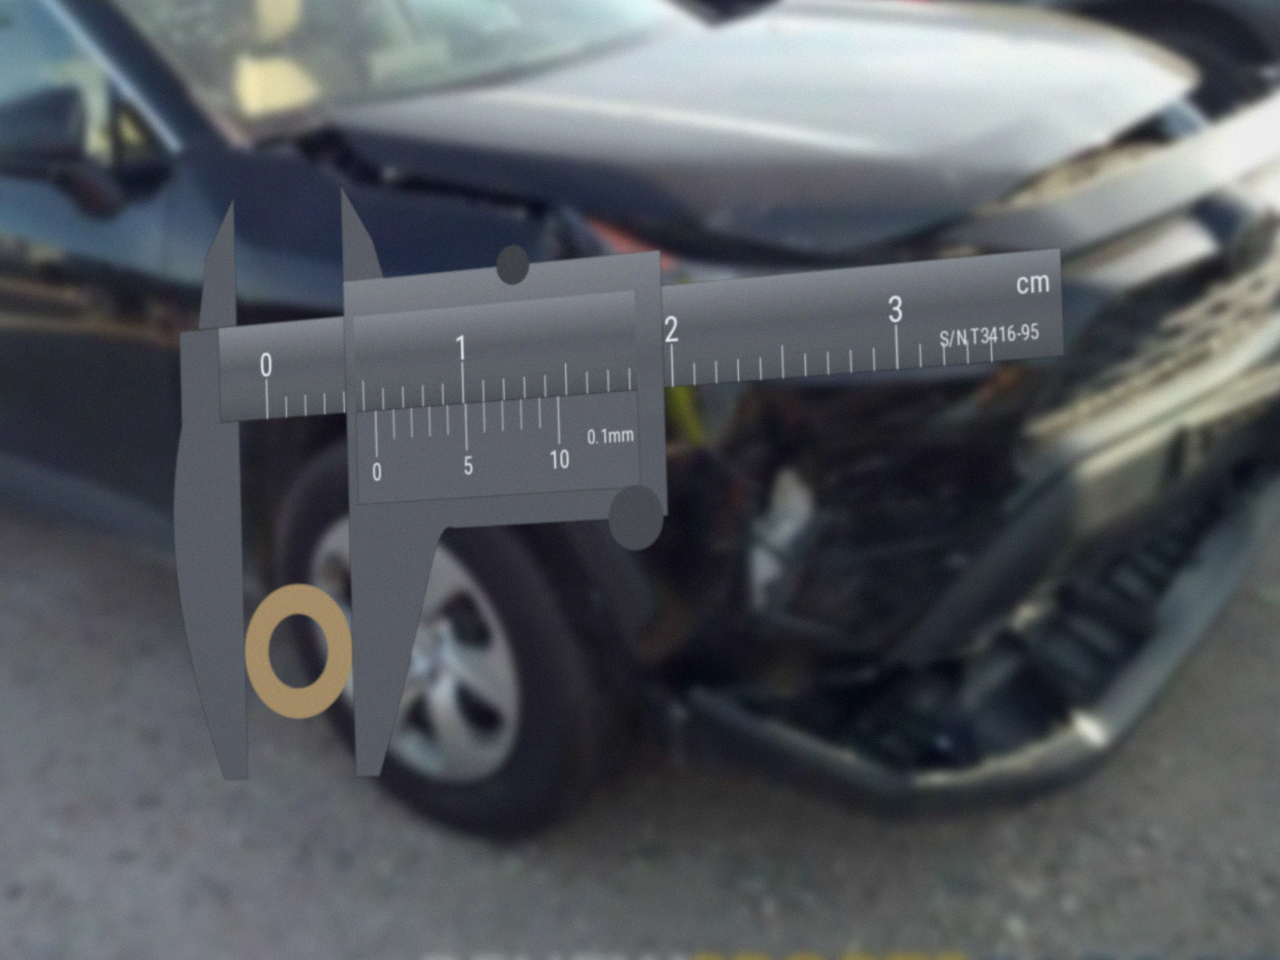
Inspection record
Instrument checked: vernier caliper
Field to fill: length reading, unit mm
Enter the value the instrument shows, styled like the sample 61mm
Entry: 5.6mm
